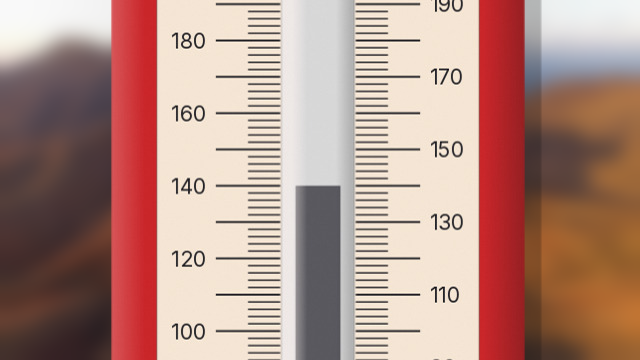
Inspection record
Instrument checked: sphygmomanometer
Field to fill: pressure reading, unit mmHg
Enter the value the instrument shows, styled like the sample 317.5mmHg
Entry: 140mmHg
